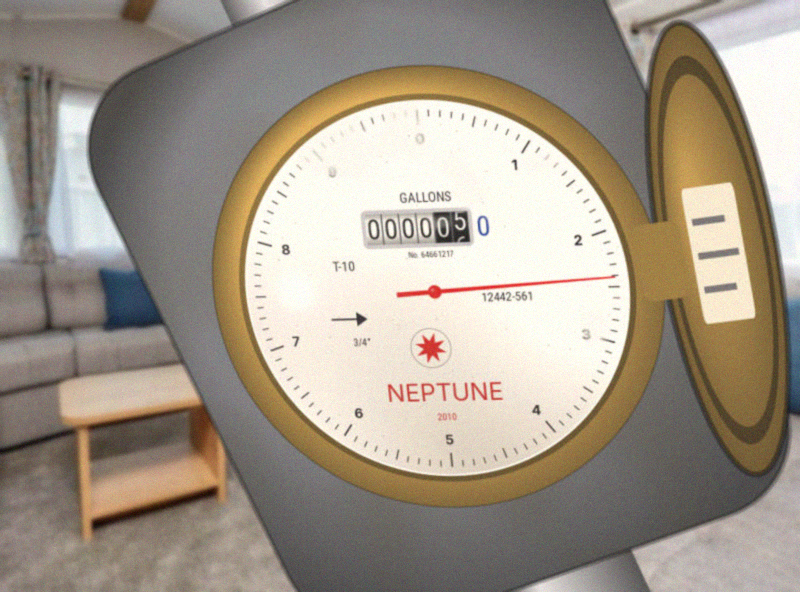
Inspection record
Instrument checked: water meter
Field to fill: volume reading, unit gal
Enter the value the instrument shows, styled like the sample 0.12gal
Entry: 52.4gal
